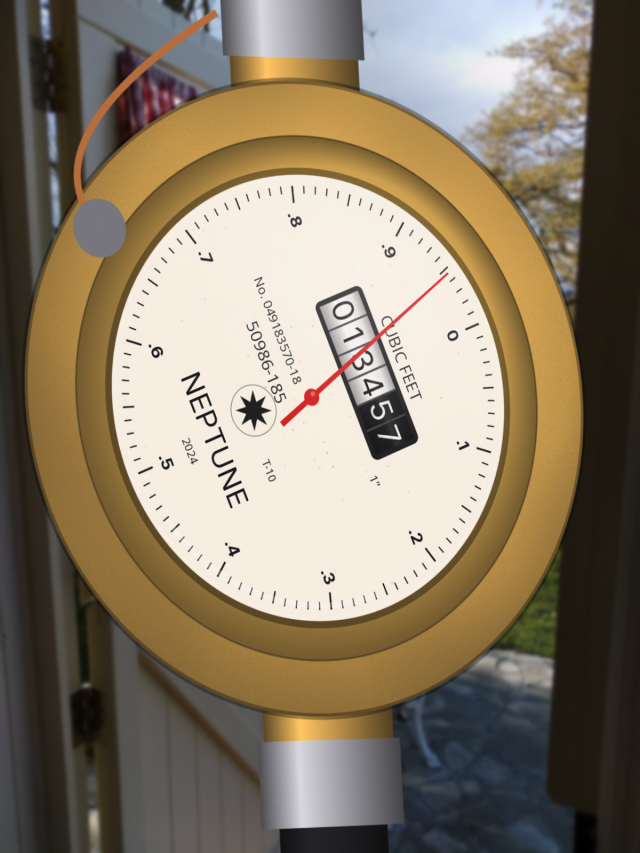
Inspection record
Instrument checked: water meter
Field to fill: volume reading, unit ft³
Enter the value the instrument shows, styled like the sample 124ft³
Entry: 13456.95ft³
